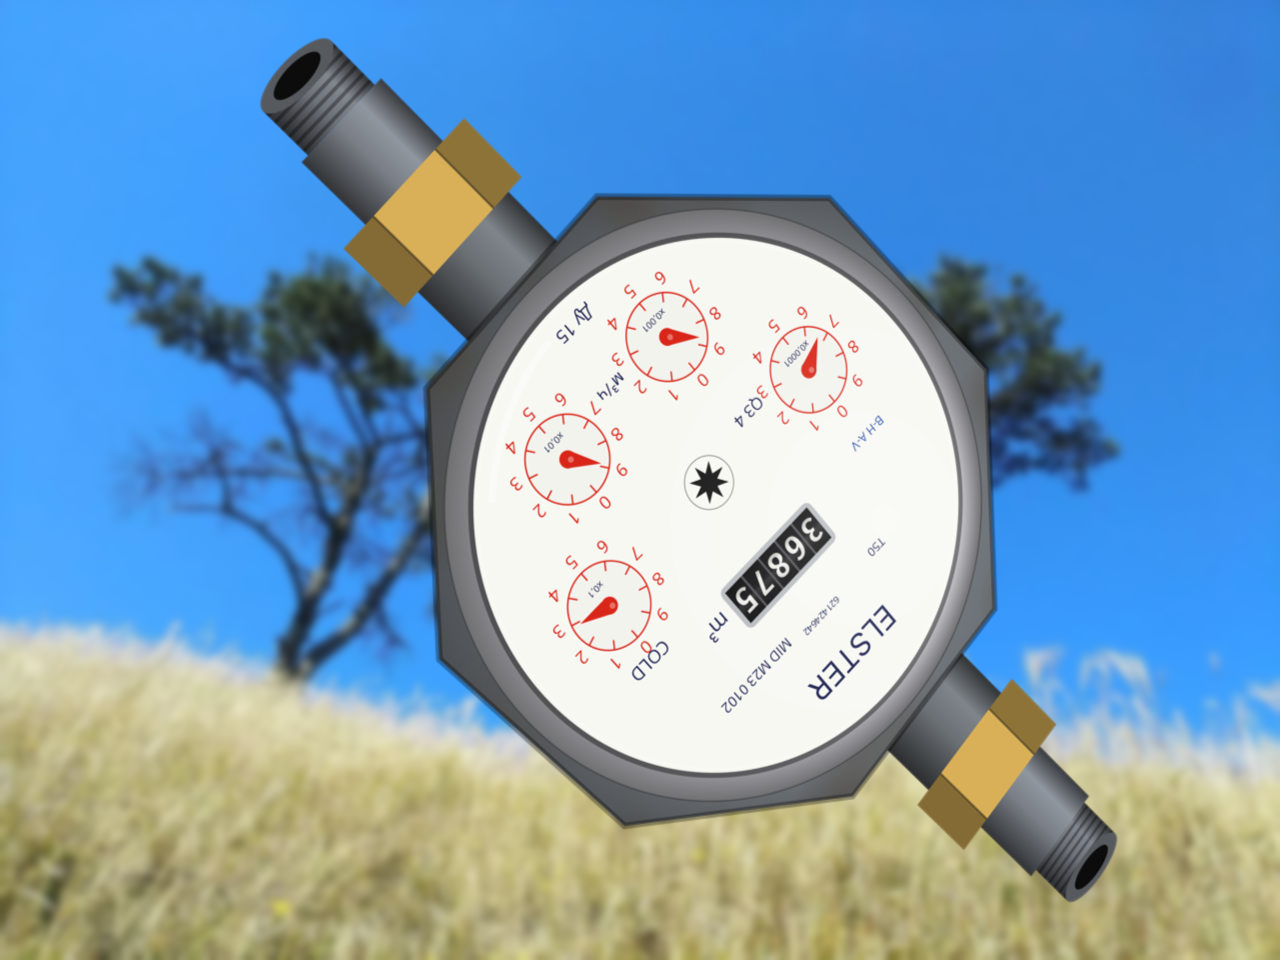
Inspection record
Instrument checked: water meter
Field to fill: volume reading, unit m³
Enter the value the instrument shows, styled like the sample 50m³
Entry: 36875.2886m³
